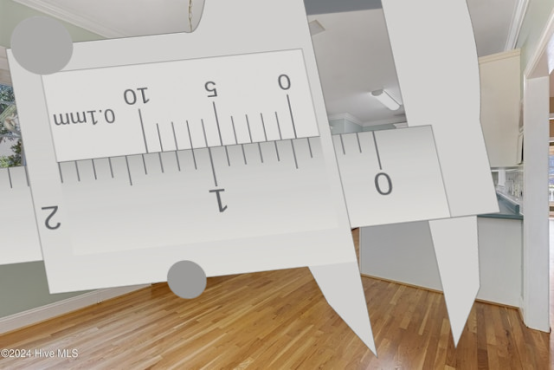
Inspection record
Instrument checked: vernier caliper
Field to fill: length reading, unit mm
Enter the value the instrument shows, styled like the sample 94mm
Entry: 4.7mm
